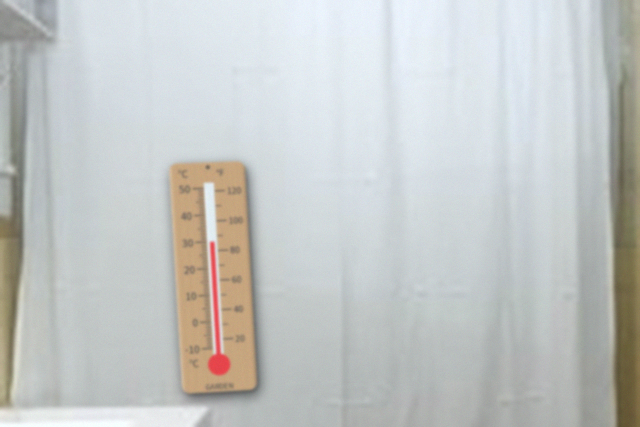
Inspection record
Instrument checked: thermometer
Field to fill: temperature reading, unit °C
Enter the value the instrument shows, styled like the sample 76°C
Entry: 30°C
